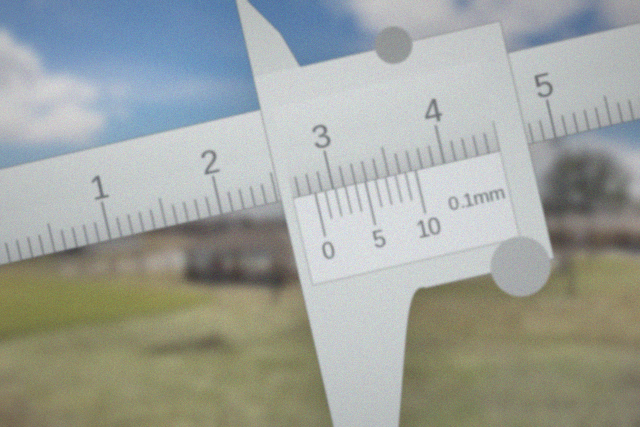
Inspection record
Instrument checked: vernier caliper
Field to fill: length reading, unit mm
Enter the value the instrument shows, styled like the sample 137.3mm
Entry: 28.4mm
